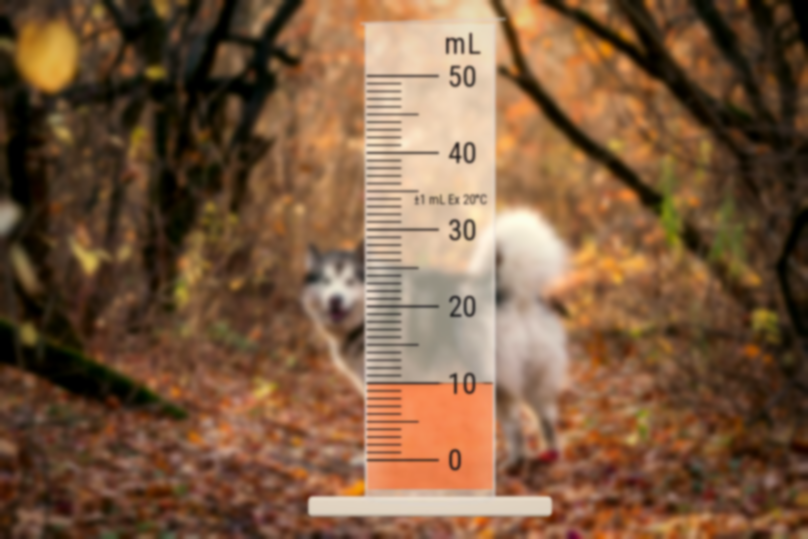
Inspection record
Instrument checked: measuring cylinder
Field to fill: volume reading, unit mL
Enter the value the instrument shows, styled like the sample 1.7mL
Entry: 10mL
